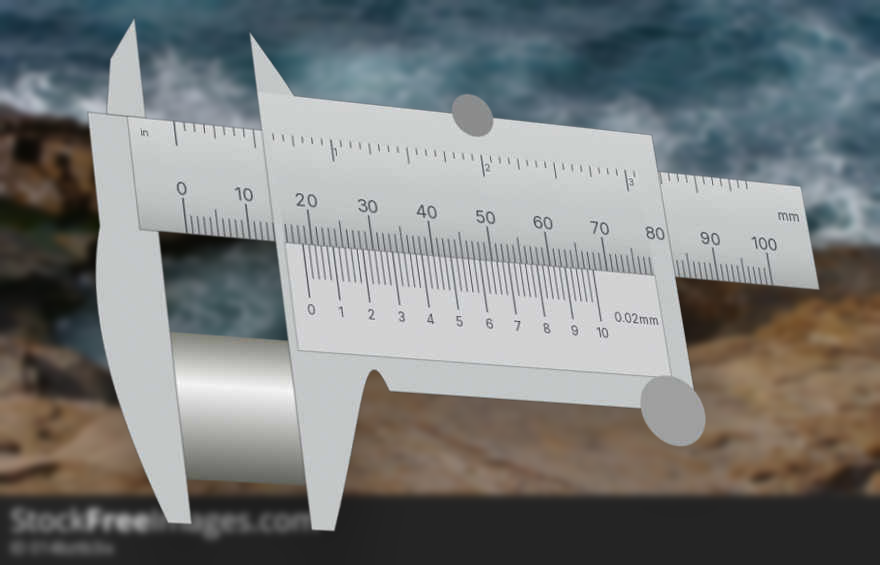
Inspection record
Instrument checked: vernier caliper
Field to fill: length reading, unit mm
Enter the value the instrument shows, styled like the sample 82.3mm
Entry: 18.5mm
